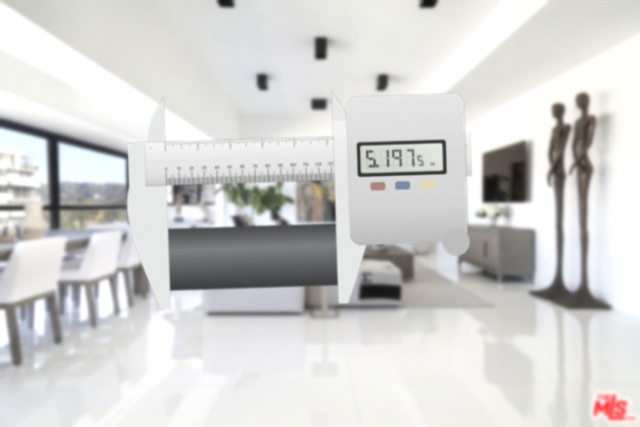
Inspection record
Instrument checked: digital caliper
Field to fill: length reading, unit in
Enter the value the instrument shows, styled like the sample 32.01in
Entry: 5.1975in
